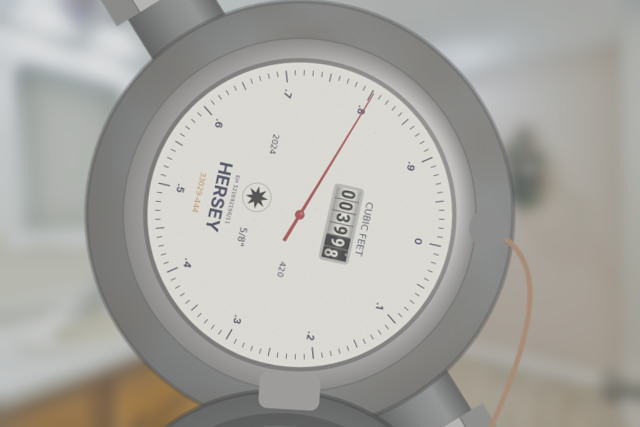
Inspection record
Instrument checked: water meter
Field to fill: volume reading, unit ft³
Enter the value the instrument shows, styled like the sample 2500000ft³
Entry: 3997.80ft³
